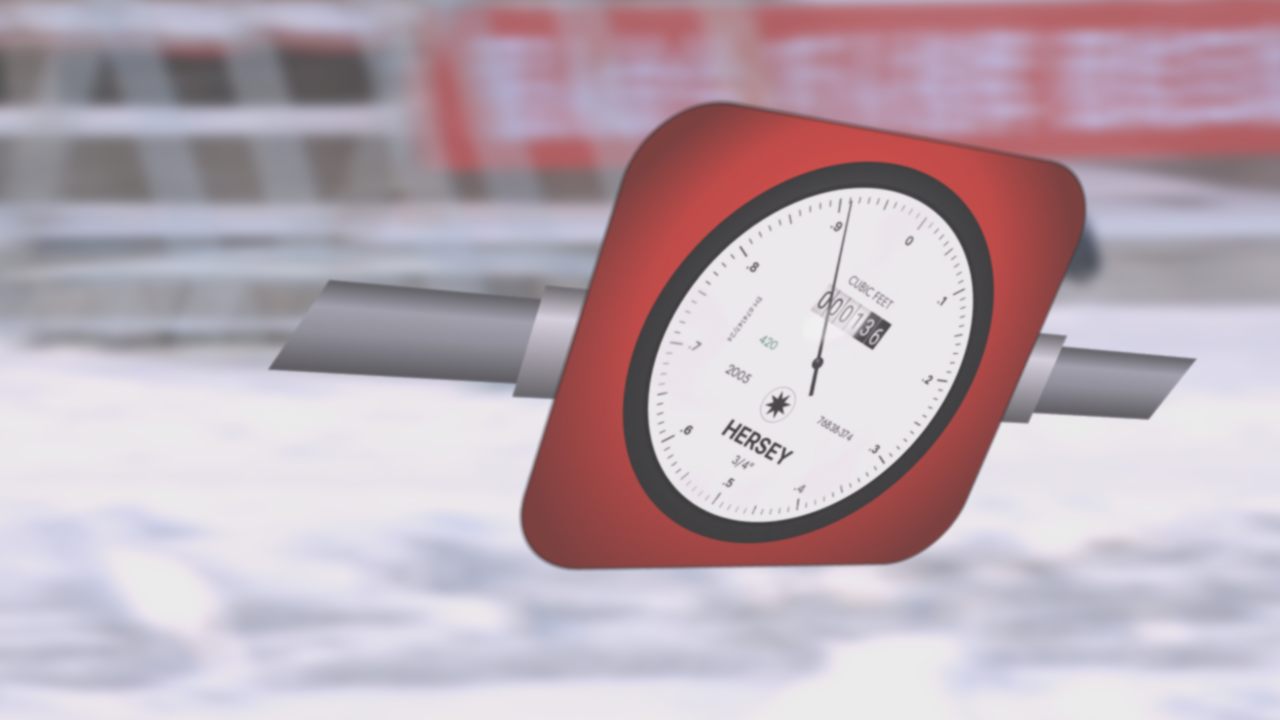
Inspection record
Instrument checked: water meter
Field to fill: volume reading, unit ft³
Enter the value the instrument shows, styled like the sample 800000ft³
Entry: 135.91ft³
